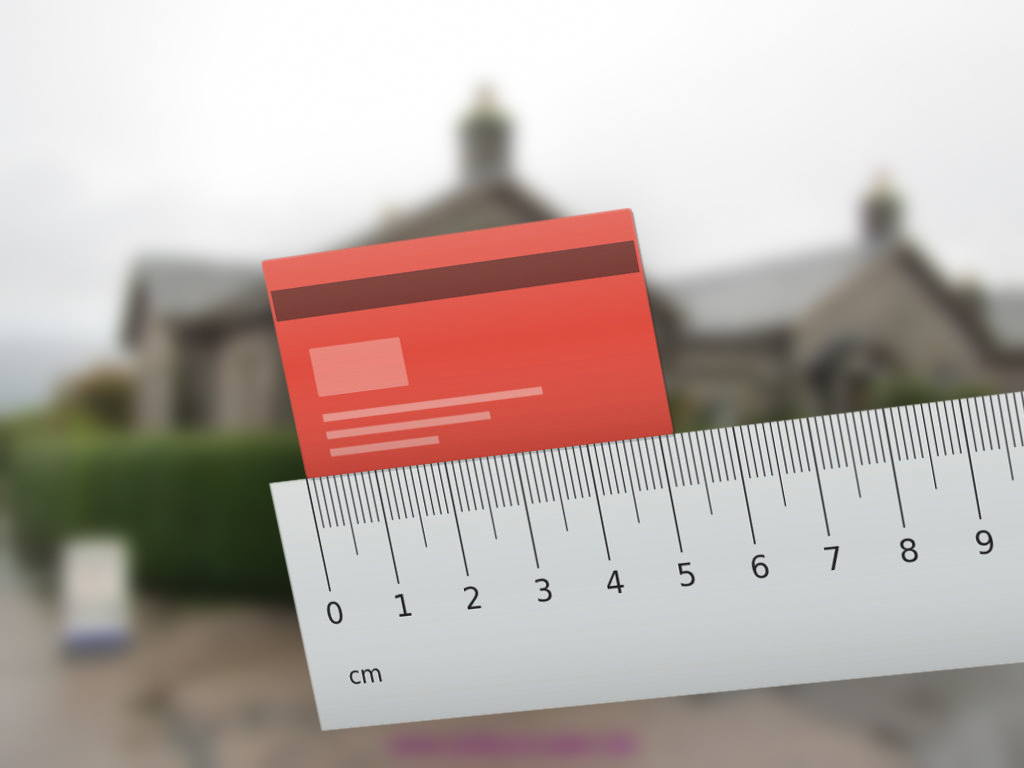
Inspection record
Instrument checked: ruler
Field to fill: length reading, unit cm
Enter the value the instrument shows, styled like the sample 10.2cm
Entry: 5.2cm
